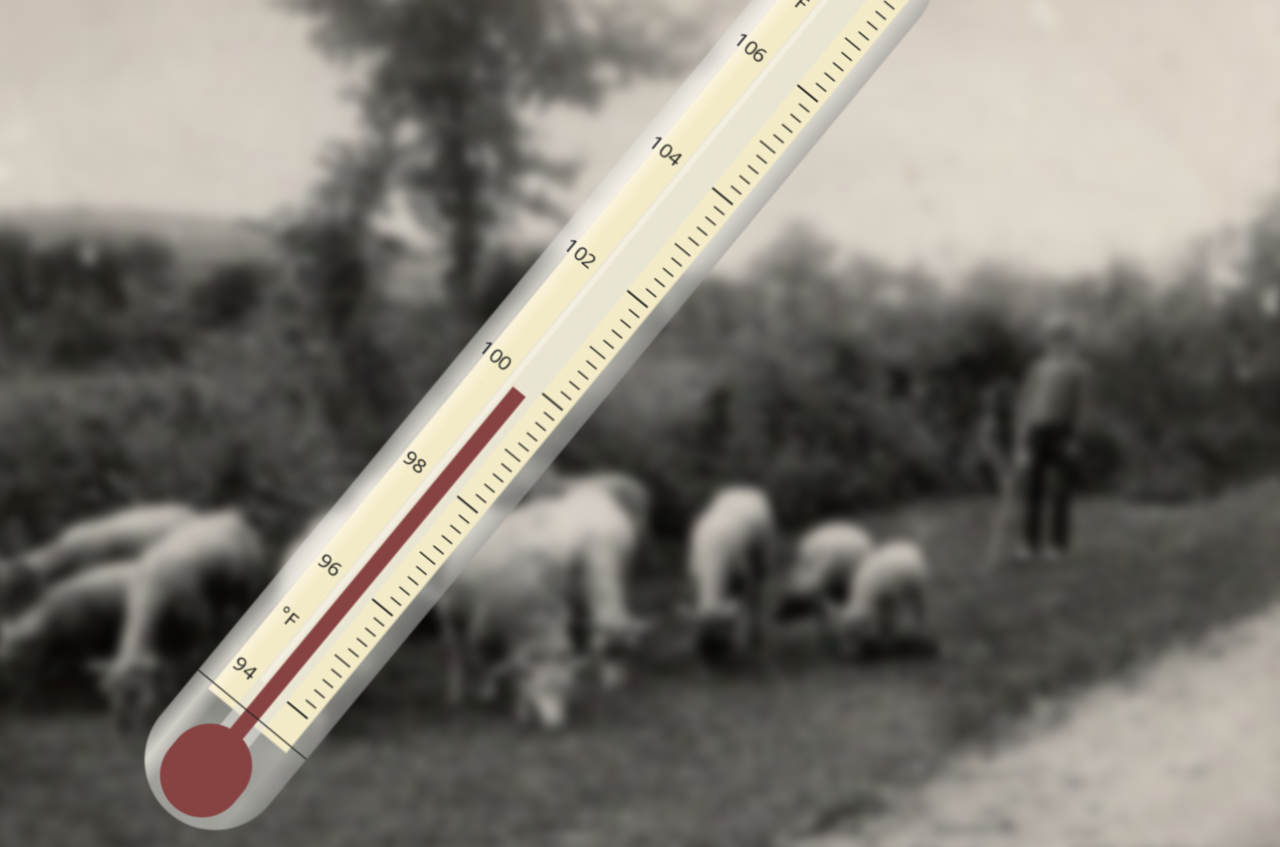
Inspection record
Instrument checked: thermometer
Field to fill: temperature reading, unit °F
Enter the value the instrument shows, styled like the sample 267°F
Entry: 99.8°F
